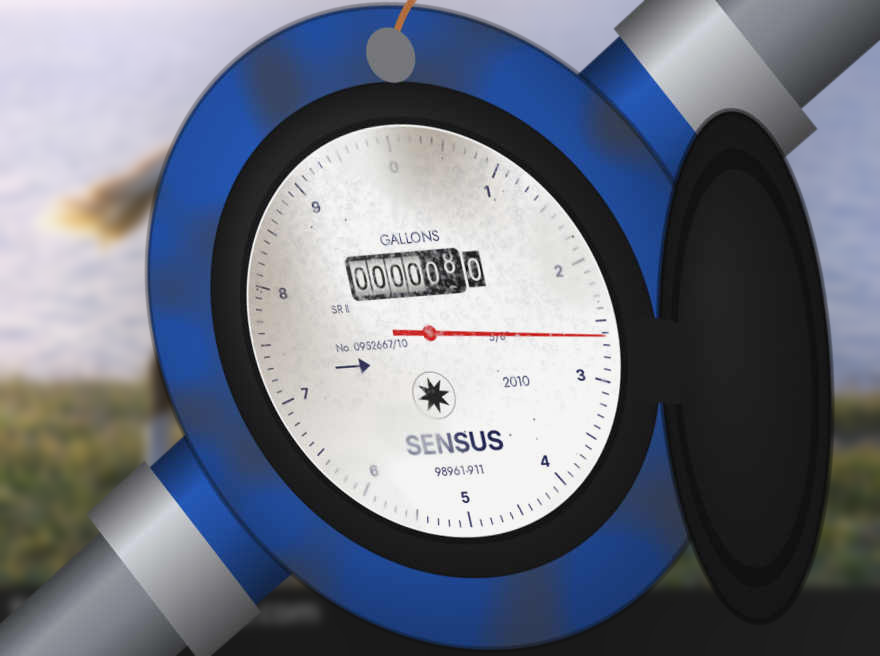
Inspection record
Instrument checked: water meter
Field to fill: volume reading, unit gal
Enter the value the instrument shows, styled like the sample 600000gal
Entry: 82.6gal
